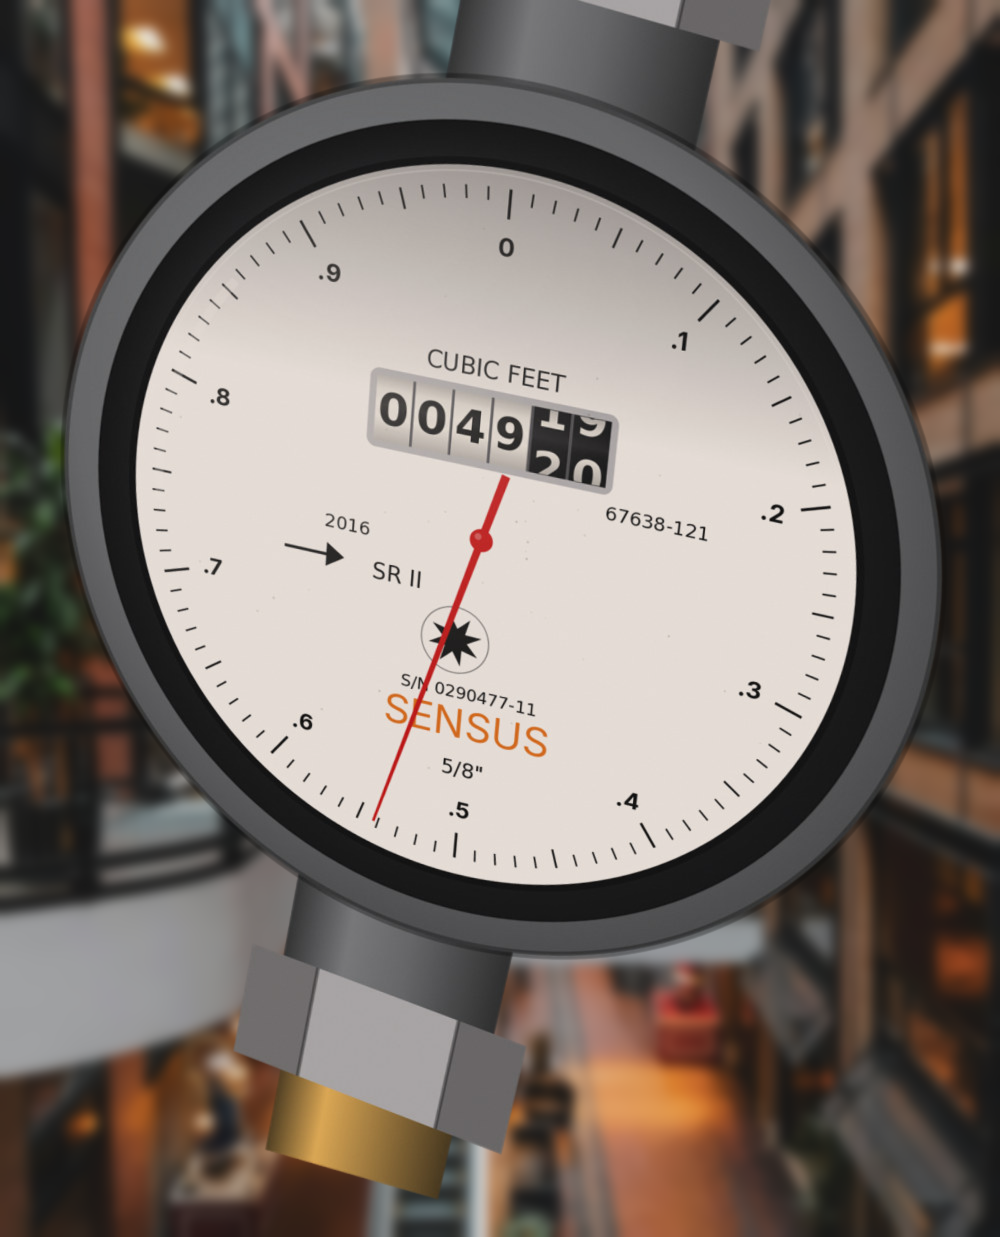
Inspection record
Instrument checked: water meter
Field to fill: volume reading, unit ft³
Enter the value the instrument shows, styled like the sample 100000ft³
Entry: 4919.54ft³
